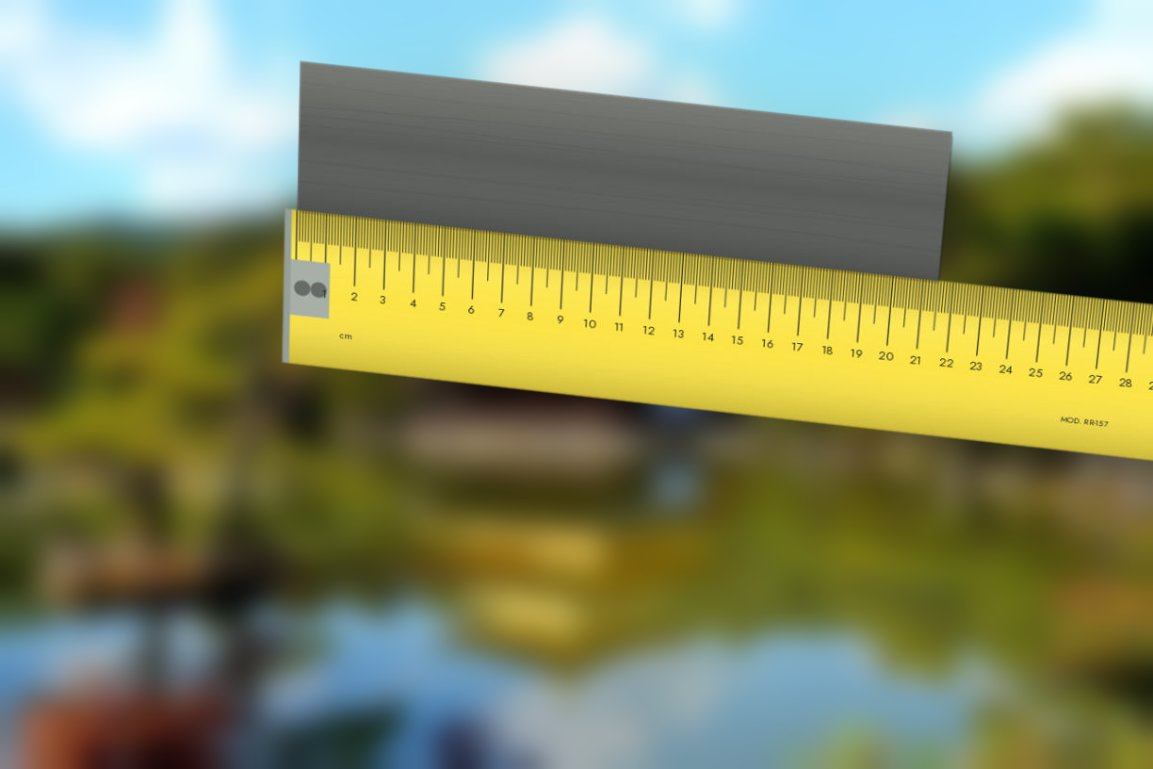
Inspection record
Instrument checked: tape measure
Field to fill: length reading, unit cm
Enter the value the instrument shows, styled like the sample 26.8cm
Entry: 21.5cm
